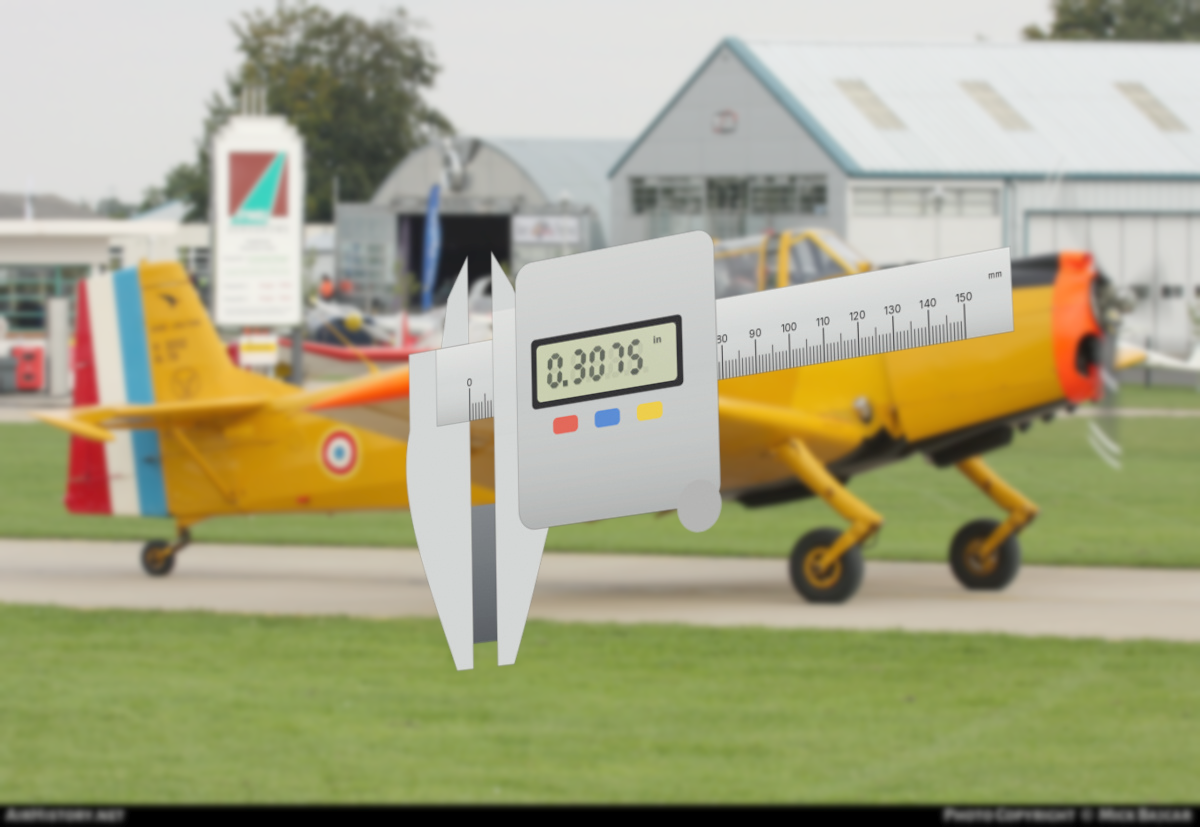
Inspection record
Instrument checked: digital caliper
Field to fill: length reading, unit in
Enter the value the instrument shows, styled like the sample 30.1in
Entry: 0.3075in
